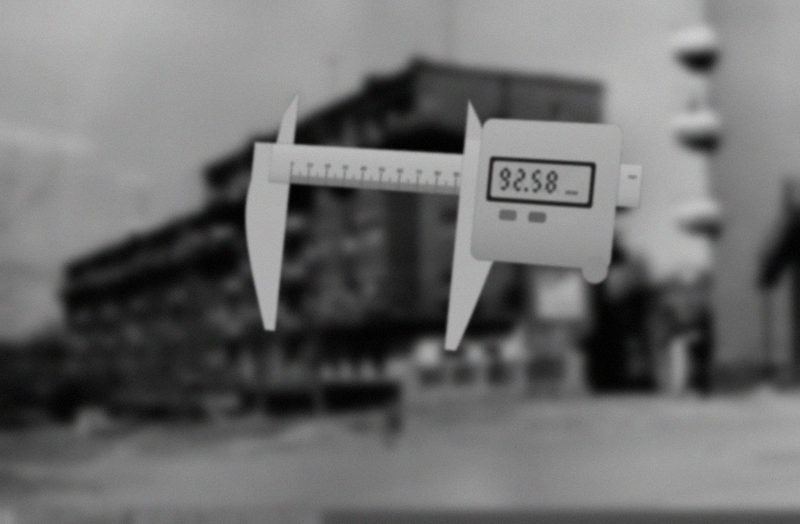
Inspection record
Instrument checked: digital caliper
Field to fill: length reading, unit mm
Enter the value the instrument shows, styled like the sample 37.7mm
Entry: 92.58mm
